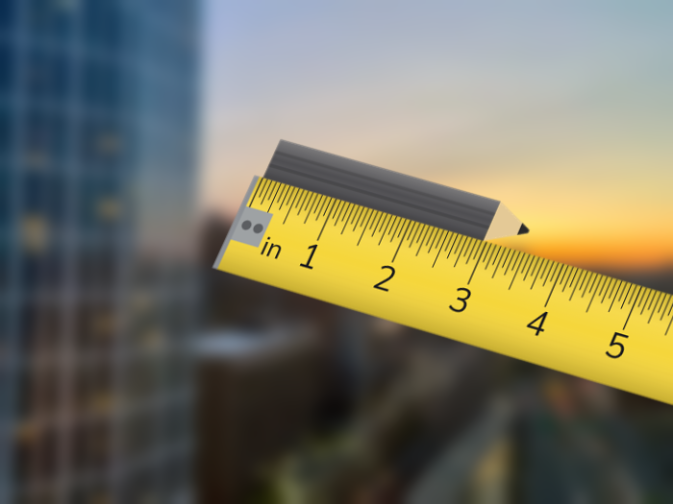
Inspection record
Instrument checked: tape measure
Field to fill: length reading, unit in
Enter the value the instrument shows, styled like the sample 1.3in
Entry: 3.4375in
